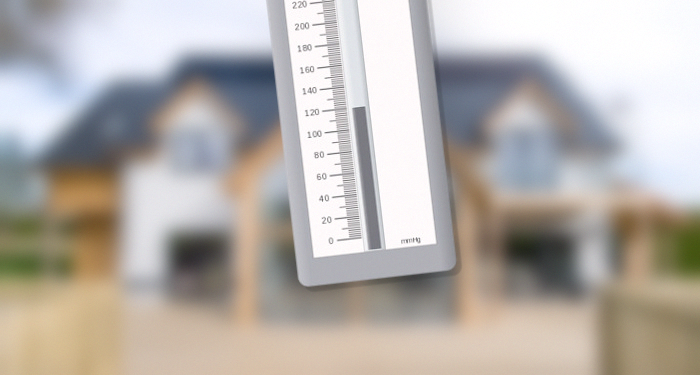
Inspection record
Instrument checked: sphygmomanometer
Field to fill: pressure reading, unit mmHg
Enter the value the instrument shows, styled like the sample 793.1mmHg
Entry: 120mmHg
